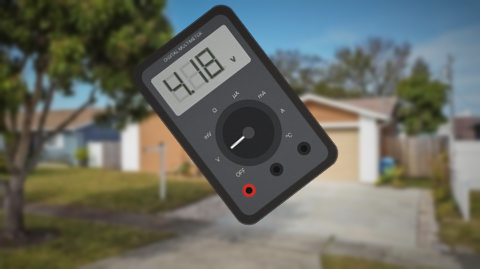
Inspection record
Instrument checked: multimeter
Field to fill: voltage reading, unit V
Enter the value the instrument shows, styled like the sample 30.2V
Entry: 4.18V
